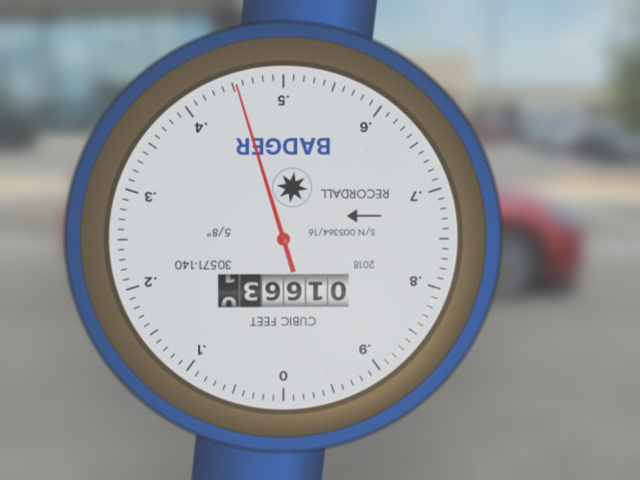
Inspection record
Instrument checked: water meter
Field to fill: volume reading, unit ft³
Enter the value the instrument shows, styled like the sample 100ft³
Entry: 16630.45ft³
